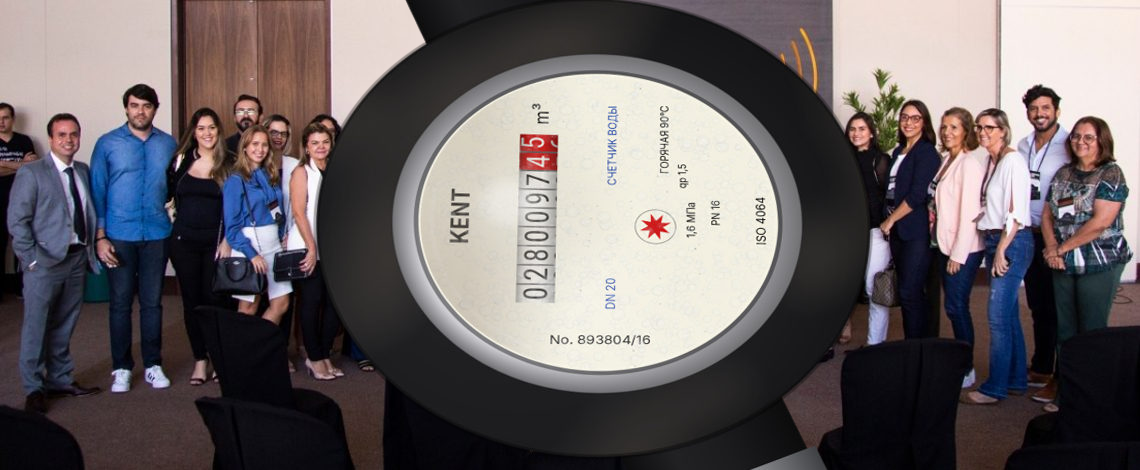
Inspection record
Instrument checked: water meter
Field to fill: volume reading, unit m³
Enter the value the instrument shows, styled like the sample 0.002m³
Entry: 280097.45m³
